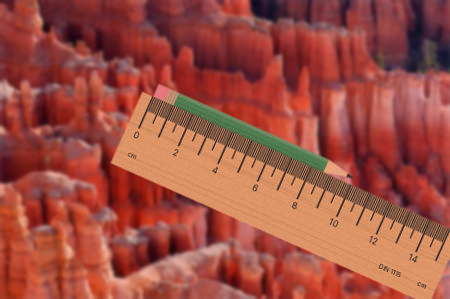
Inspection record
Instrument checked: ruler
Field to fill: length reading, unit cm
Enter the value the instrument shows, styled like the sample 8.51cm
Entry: 10cm
